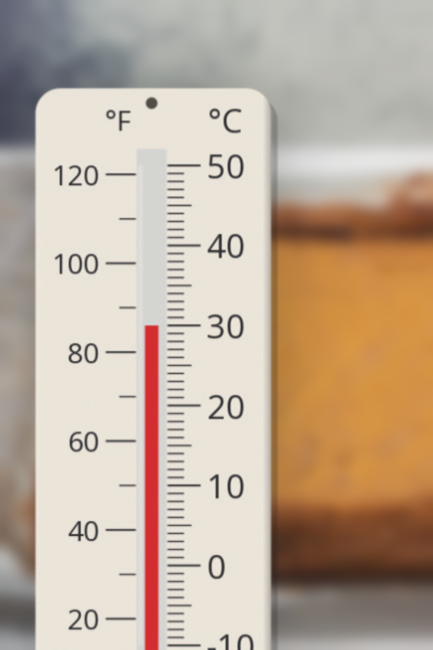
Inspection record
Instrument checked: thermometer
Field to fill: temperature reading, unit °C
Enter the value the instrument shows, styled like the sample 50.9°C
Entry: 30°C
